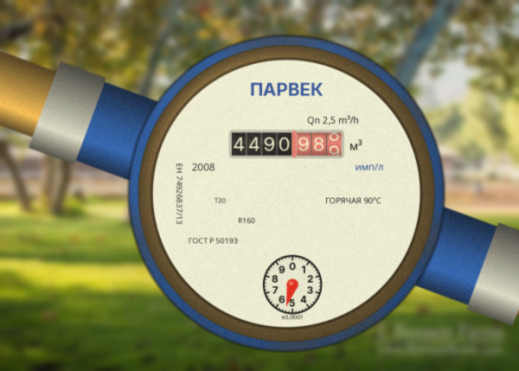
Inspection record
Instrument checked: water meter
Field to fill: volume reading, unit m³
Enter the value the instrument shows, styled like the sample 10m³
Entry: 4490.9885m³
